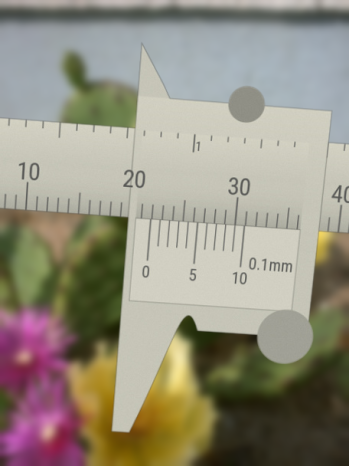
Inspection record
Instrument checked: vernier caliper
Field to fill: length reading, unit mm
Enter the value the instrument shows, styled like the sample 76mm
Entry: 21.9mm
